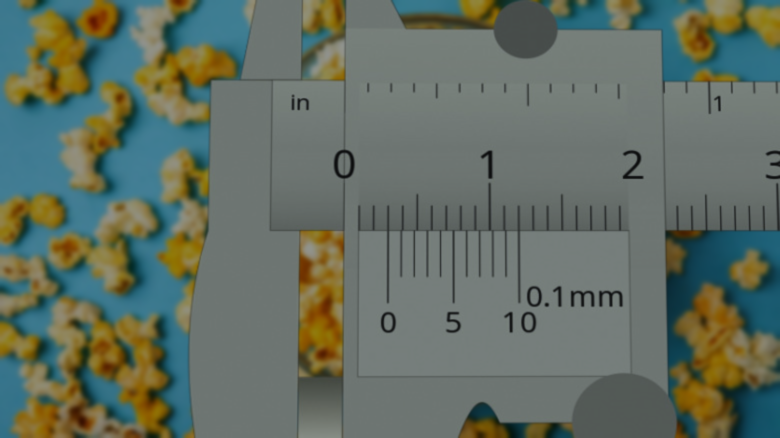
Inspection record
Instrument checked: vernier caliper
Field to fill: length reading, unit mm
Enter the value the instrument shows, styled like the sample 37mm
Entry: 3.0mm
